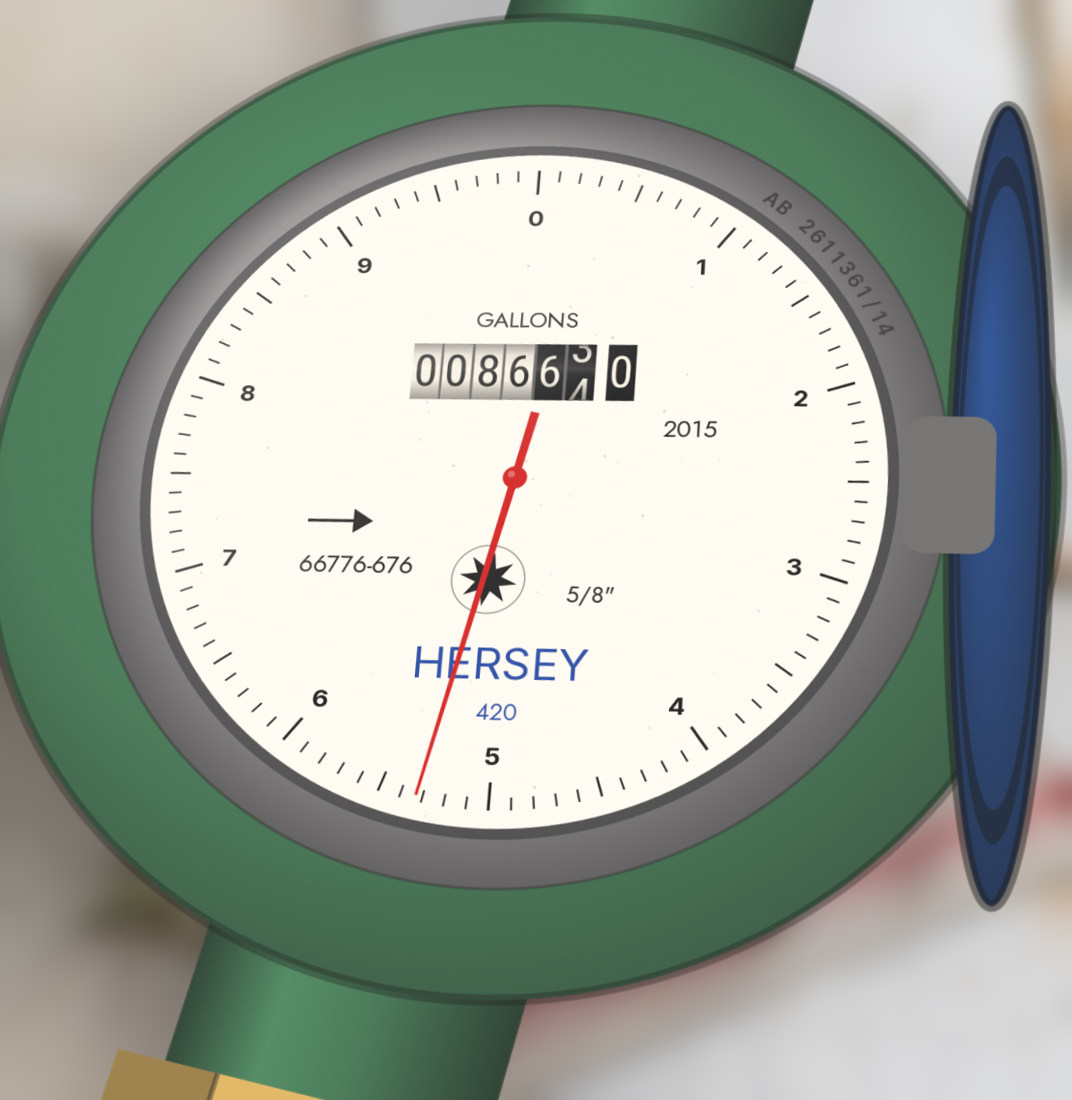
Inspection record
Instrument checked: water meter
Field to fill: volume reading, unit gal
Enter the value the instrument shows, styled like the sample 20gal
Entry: 86635.3gal
